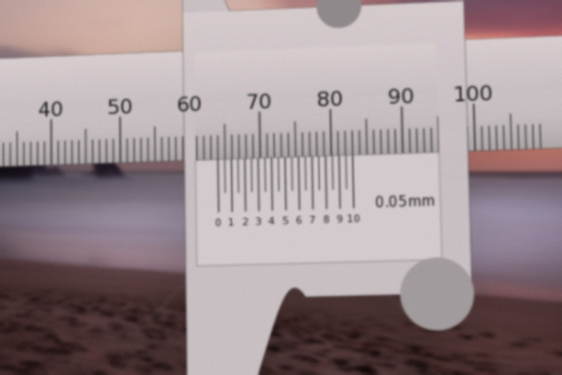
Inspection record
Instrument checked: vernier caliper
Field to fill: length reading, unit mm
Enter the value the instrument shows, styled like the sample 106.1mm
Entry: 64.0mm
